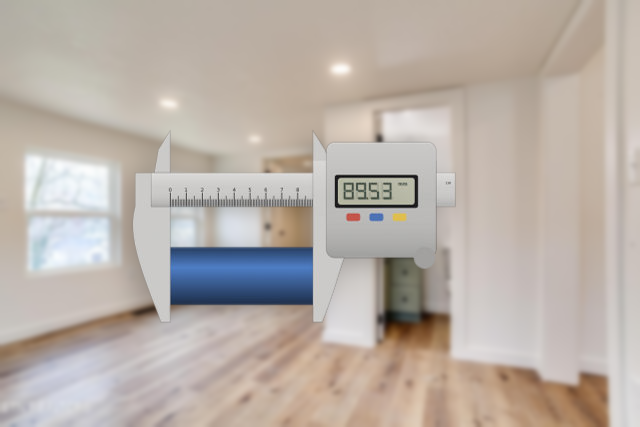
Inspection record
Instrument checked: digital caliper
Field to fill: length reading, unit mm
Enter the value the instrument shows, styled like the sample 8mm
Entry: 89.53mm
